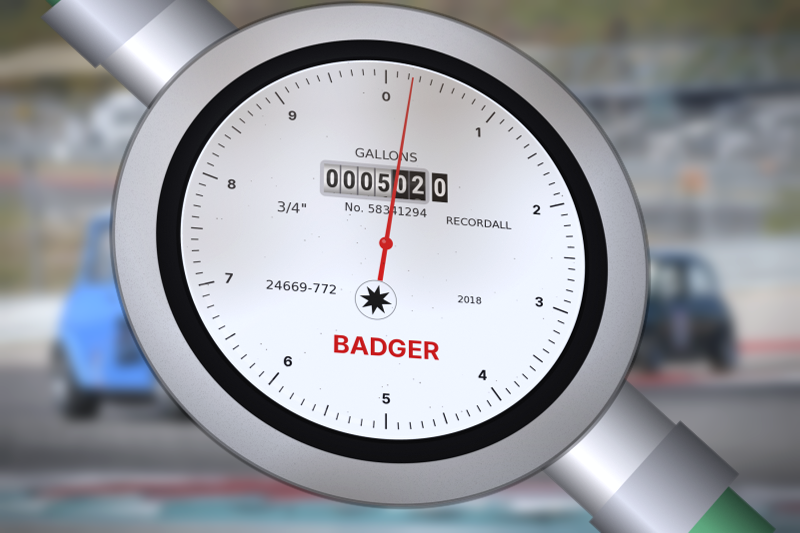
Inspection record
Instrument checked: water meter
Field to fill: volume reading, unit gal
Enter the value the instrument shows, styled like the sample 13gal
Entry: 5020.2gal
